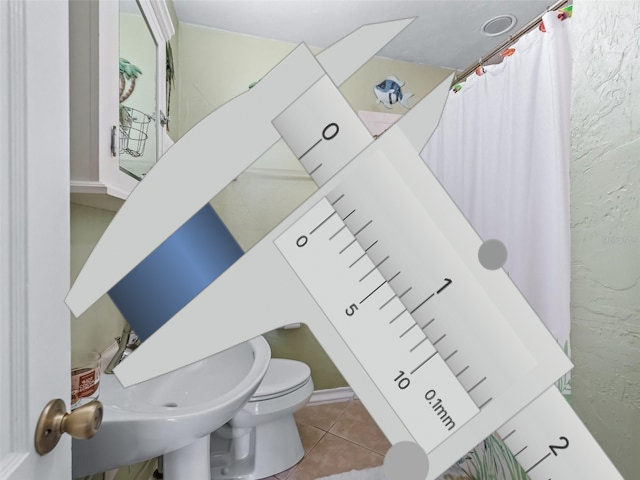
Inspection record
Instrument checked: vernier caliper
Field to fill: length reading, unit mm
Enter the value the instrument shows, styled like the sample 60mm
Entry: 3.4mm
